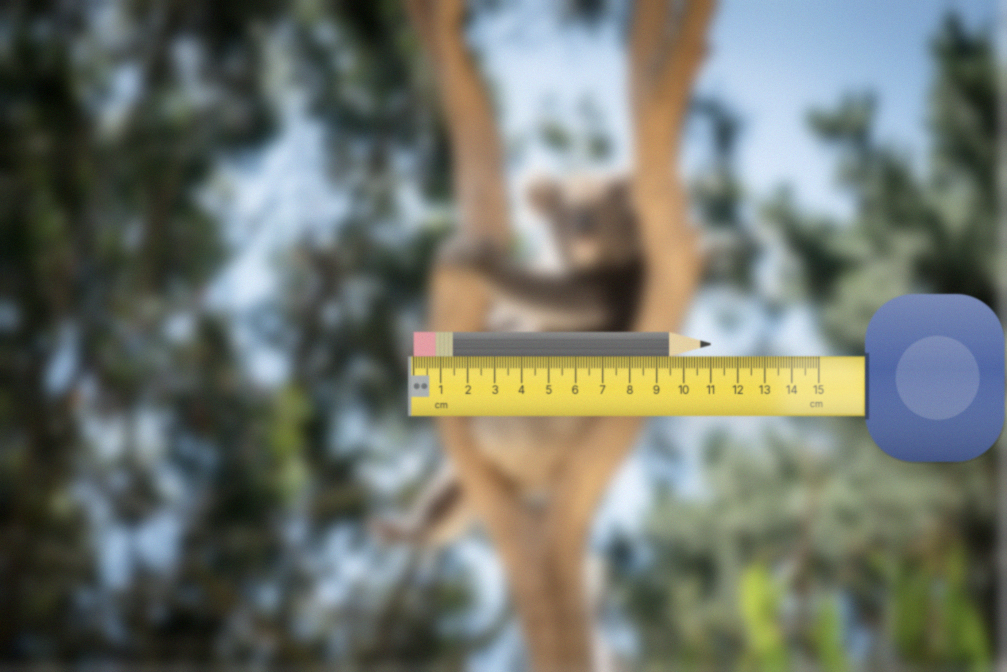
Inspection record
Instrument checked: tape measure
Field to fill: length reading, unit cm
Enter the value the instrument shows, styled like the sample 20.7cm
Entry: 11cm
